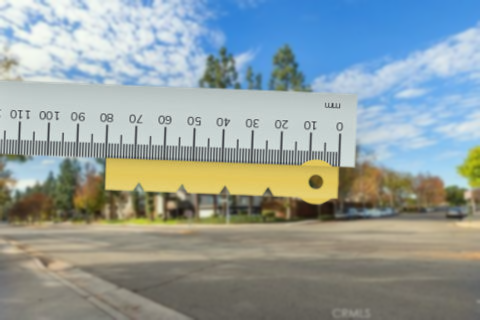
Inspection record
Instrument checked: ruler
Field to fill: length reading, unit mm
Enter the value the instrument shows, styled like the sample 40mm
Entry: 80mm
